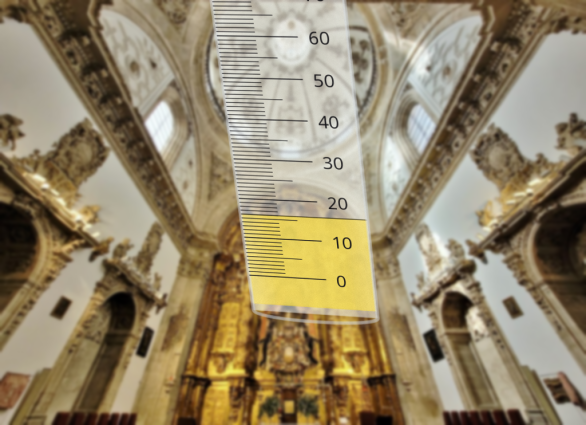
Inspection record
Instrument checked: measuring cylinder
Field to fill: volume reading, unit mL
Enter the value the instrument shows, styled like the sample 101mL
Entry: 16mL
